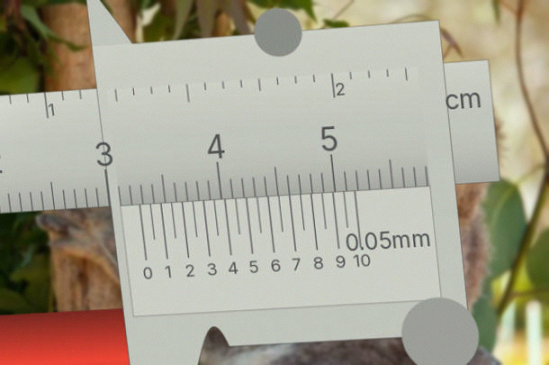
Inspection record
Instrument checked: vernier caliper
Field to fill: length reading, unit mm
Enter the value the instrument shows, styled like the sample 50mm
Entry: 32.7mm
